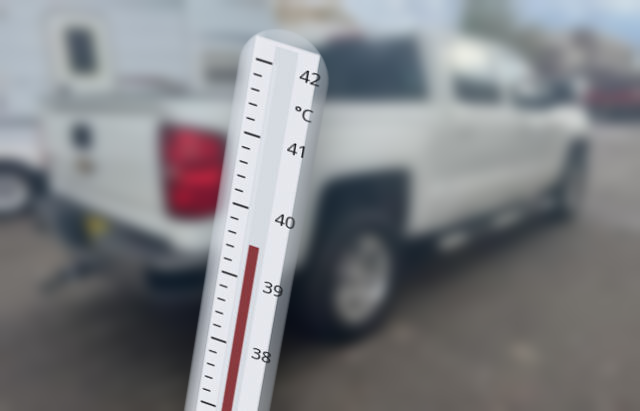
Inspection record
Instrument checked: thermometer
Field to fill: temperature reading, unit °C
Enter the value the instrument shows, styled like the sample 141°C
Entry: 39.5°C
